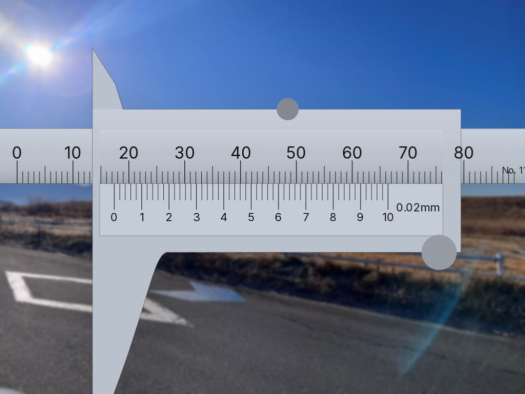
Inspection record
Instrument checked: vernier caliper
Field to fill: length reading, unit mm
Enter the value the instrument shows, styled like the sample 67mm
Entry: 17.4mm
